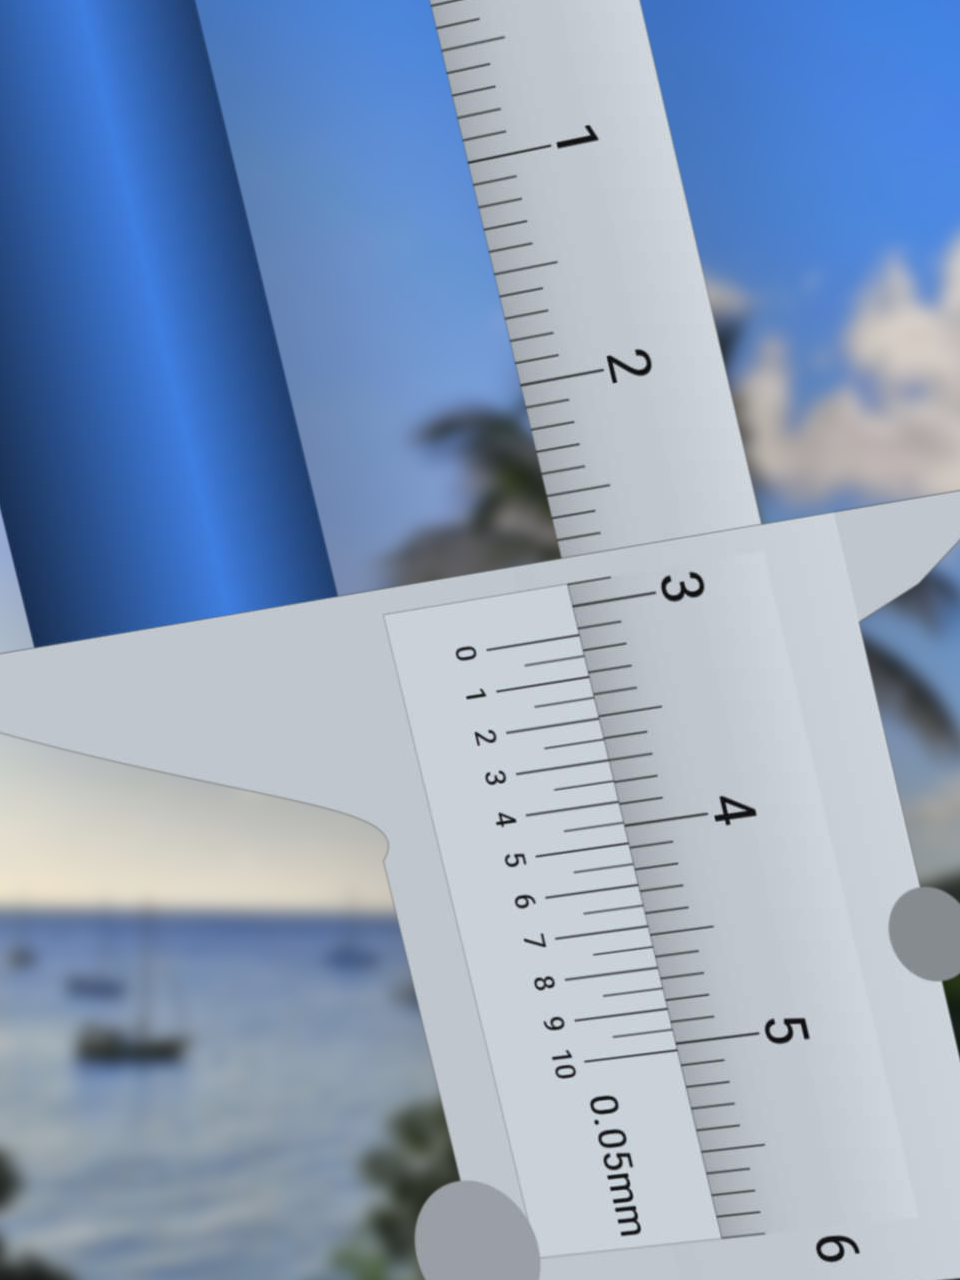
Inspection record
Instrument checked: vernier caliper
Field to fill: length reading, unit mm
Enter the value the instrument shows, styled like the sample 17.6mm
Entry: 31.3mm
